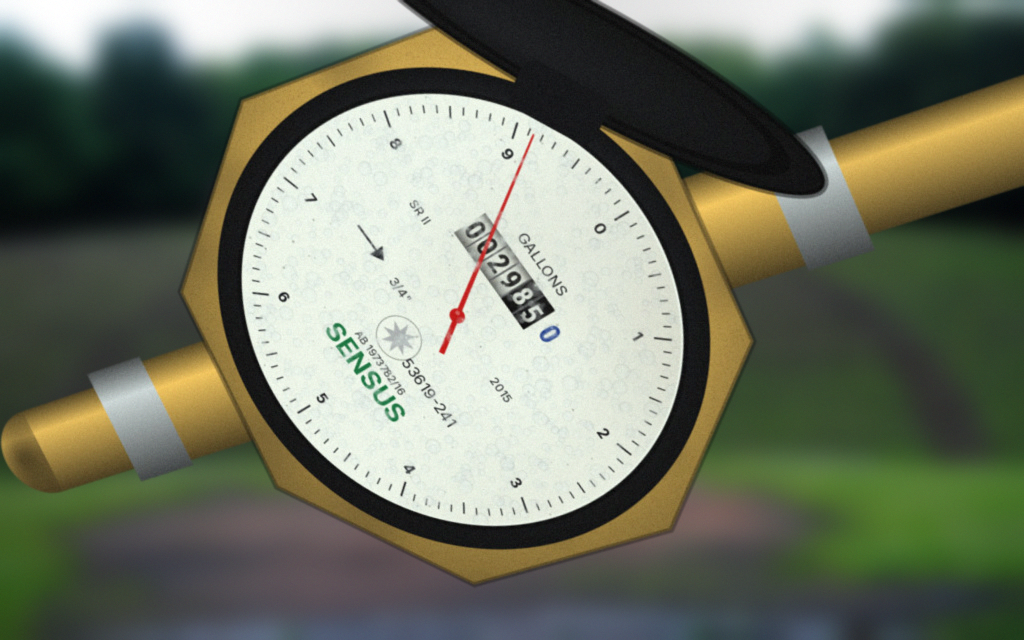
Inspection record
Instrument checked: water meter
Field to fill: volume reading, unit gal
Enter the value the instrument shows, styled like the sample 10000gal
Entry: 29849.1gal
